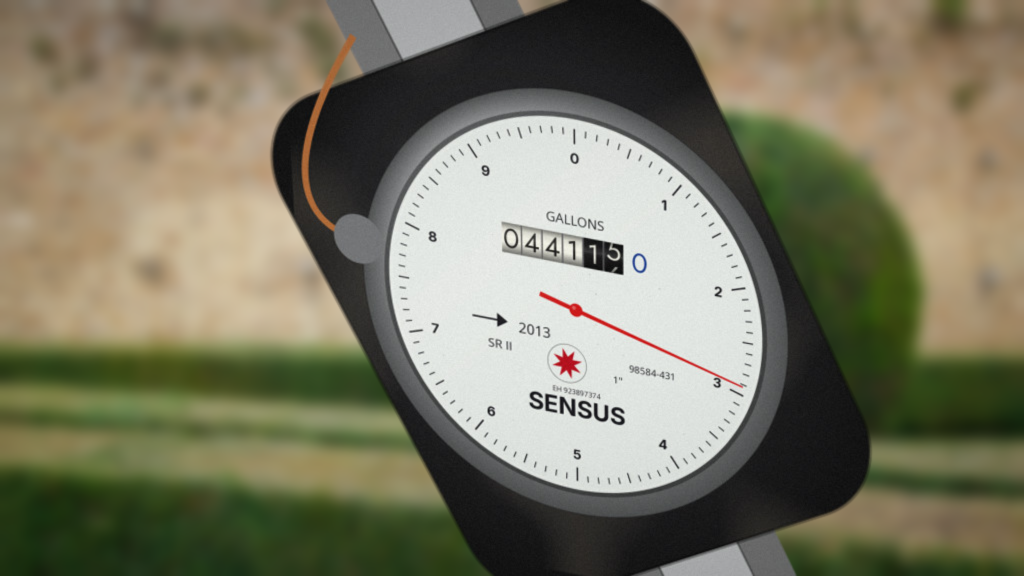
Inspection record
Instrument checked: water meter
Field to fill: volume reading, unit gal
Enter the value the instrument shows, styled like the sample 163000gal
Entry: 441152.9gal
